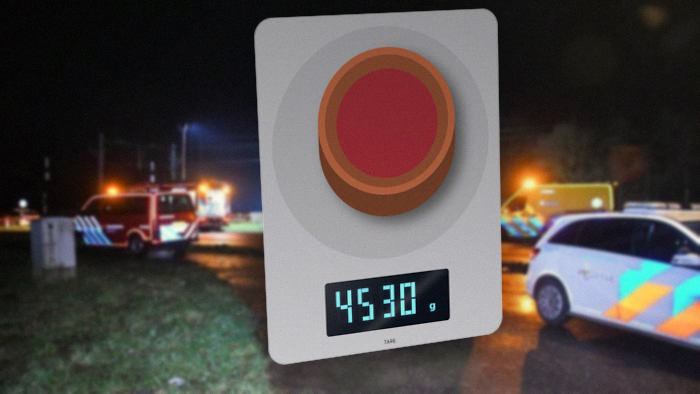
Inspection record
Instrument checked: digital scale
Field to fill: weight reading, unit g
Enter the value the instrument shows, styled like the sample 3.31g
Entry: 4530g
